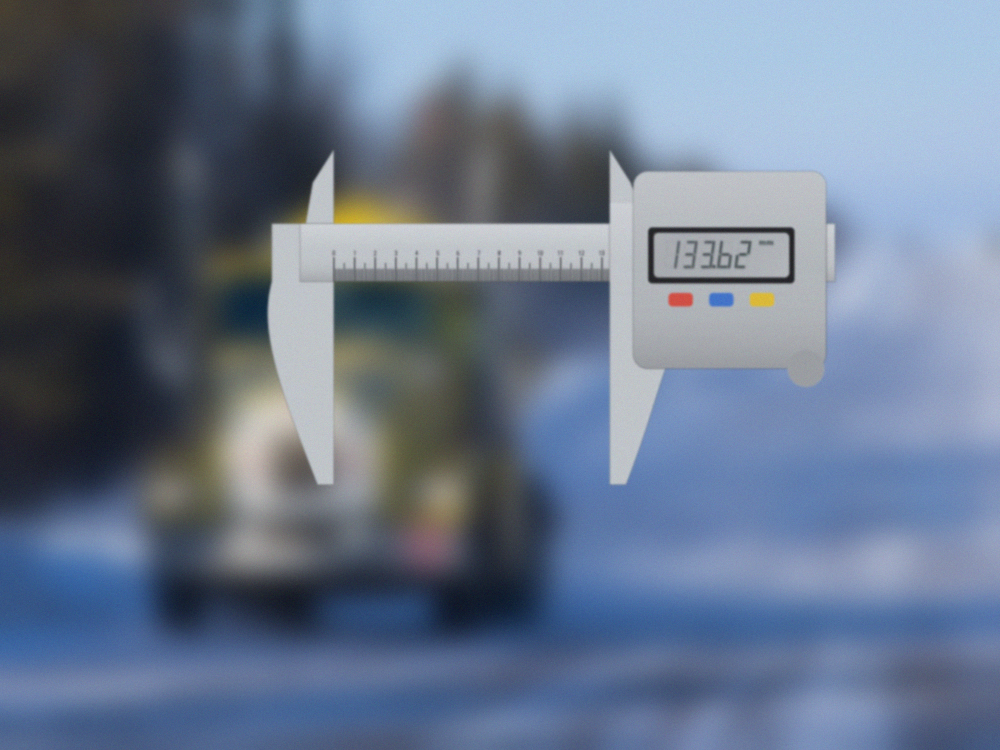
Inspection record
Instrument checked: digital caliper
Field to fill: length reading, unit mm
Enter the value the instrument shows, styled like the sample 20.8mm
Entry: 133.62mm
